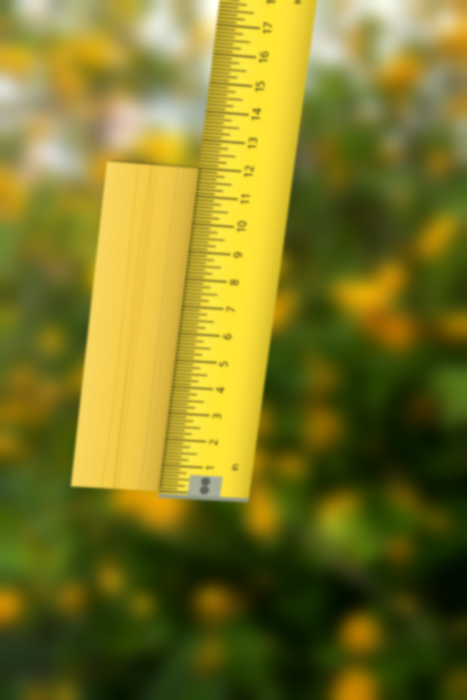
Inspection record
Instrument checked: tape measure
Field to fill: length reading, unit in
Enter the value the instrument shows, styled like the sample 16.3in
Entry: 12in
